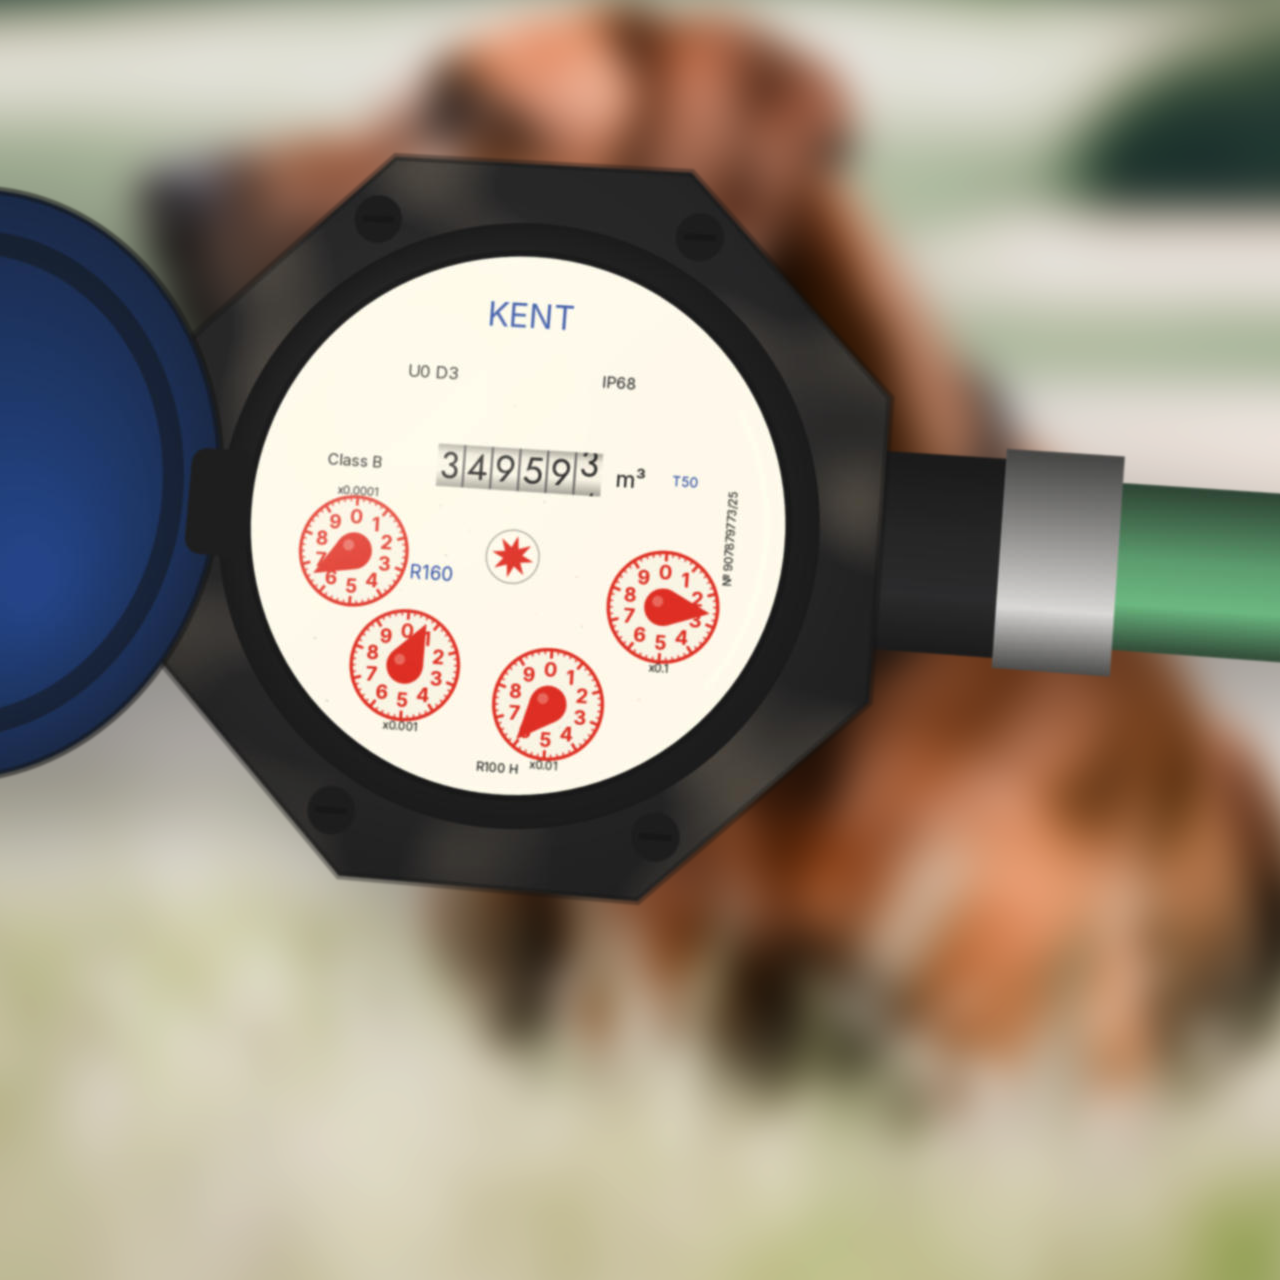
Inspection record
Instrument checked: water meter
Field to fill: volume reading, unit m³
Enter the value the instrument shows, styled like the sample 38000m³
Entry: 349593.2606m³
